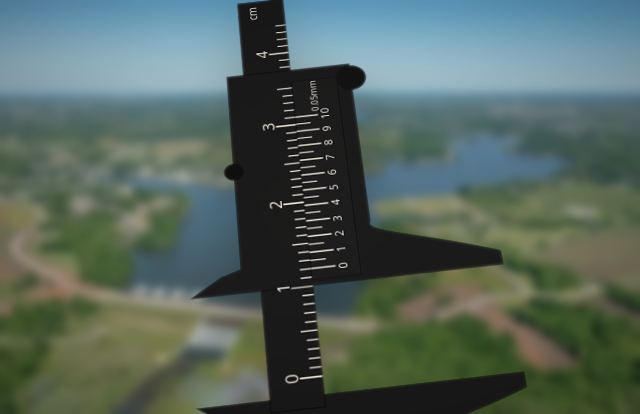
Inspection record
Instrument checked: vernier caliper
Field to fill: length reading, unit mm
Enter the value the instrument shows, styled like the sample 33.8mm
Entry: 12.0mm
